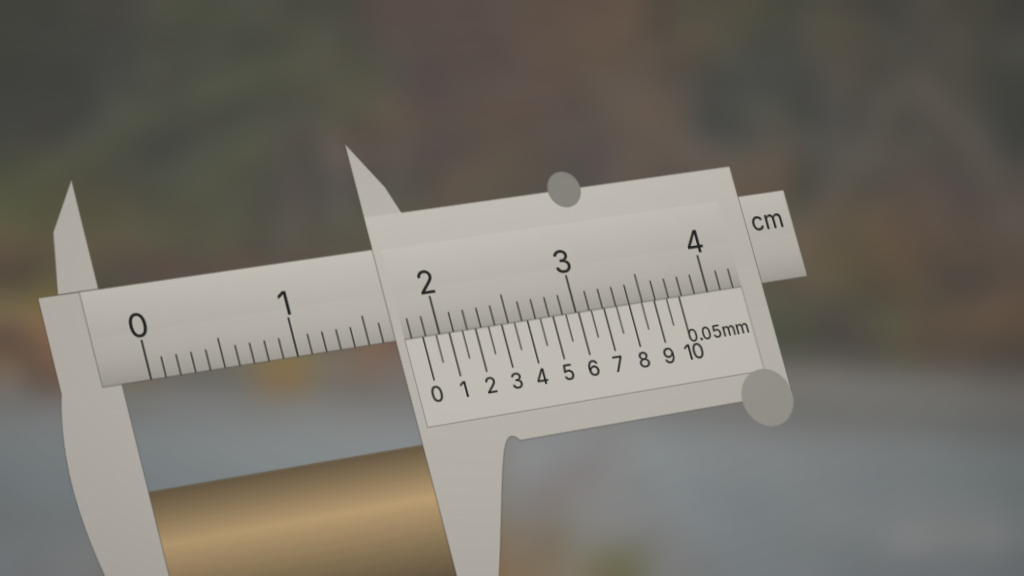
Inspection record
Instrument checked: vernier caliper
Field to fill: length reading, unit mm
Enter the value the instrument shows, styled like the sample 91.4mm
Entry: 18.8mm
